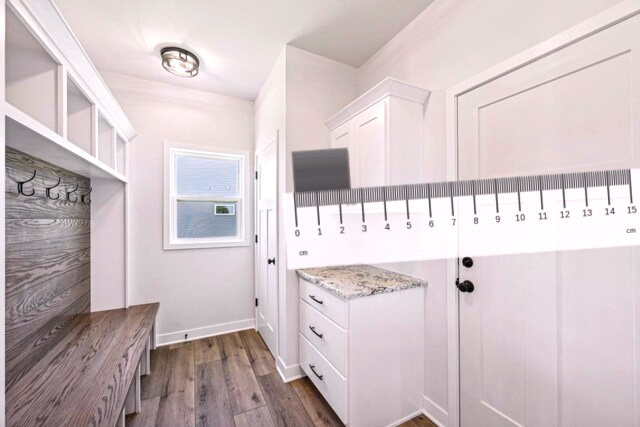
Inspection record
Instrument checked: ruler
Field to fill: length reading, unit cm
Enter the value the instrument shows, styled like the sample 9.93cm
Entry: 2.5cm
